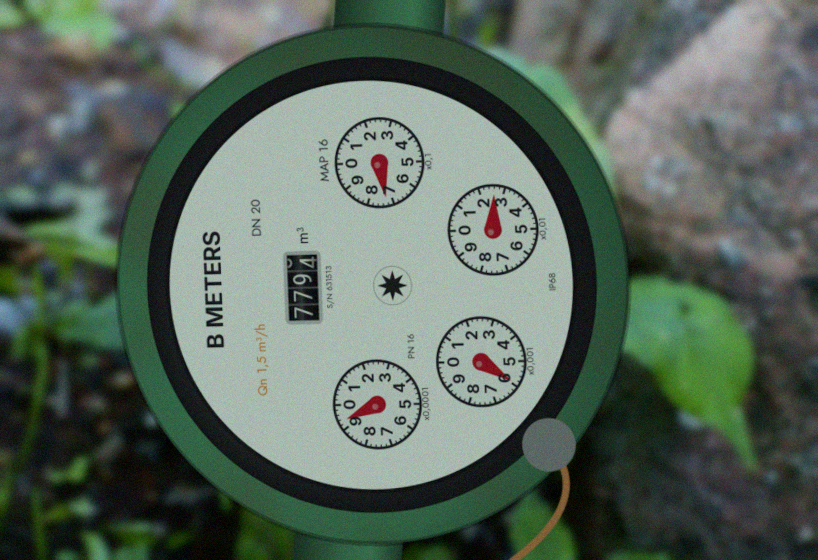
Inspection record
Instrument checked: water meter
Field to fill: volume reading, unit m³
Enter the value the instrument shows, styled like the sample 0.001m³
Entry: 7793.7259m³
